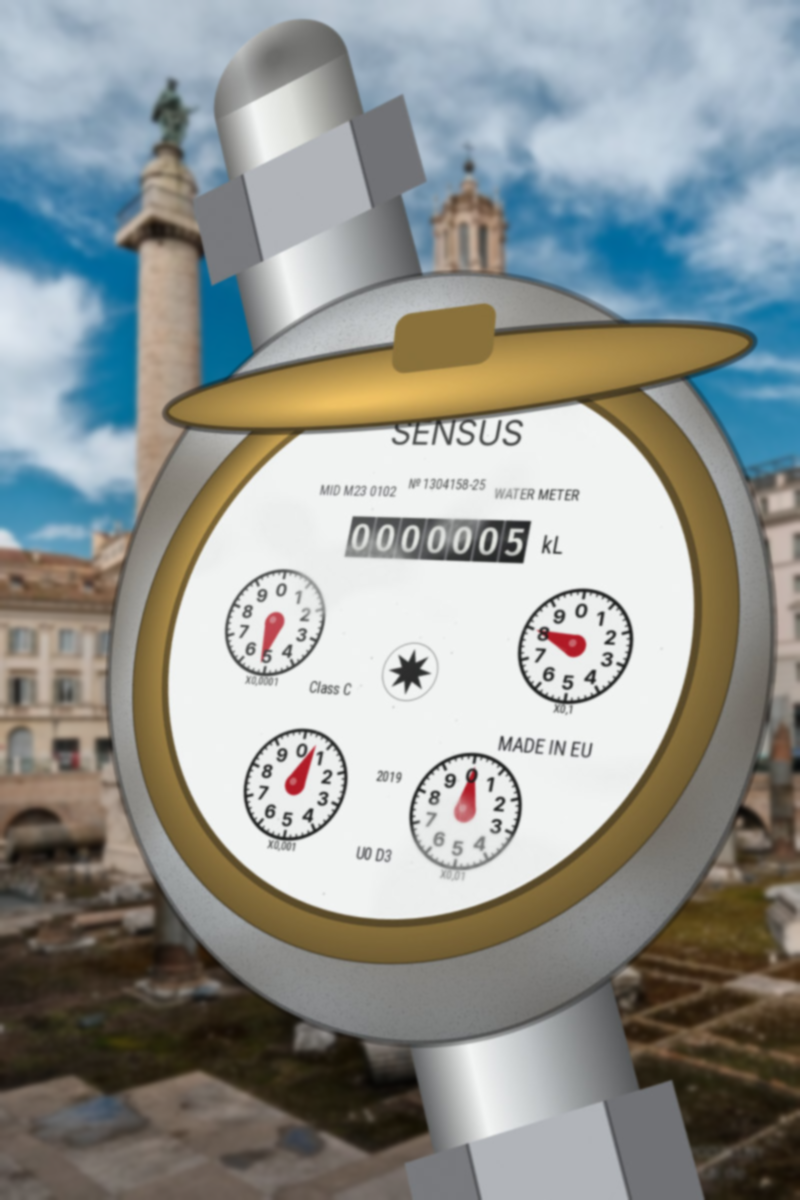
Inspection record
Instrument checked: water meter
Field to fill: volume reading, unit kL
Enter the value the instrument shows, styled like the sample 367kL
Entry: 5.8005kL
